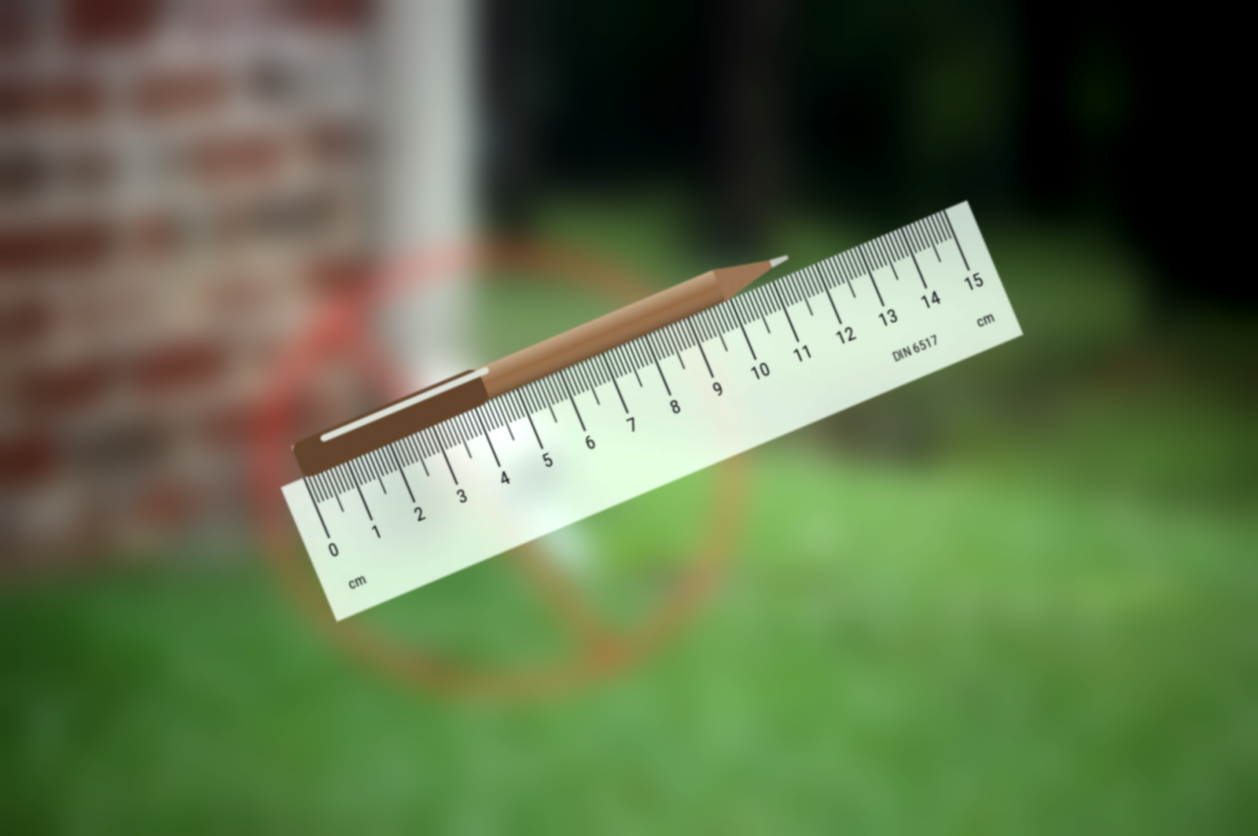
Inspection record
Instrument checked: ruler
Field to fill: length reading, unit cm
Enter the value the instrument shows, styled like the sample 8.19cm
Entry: 11.5cm
